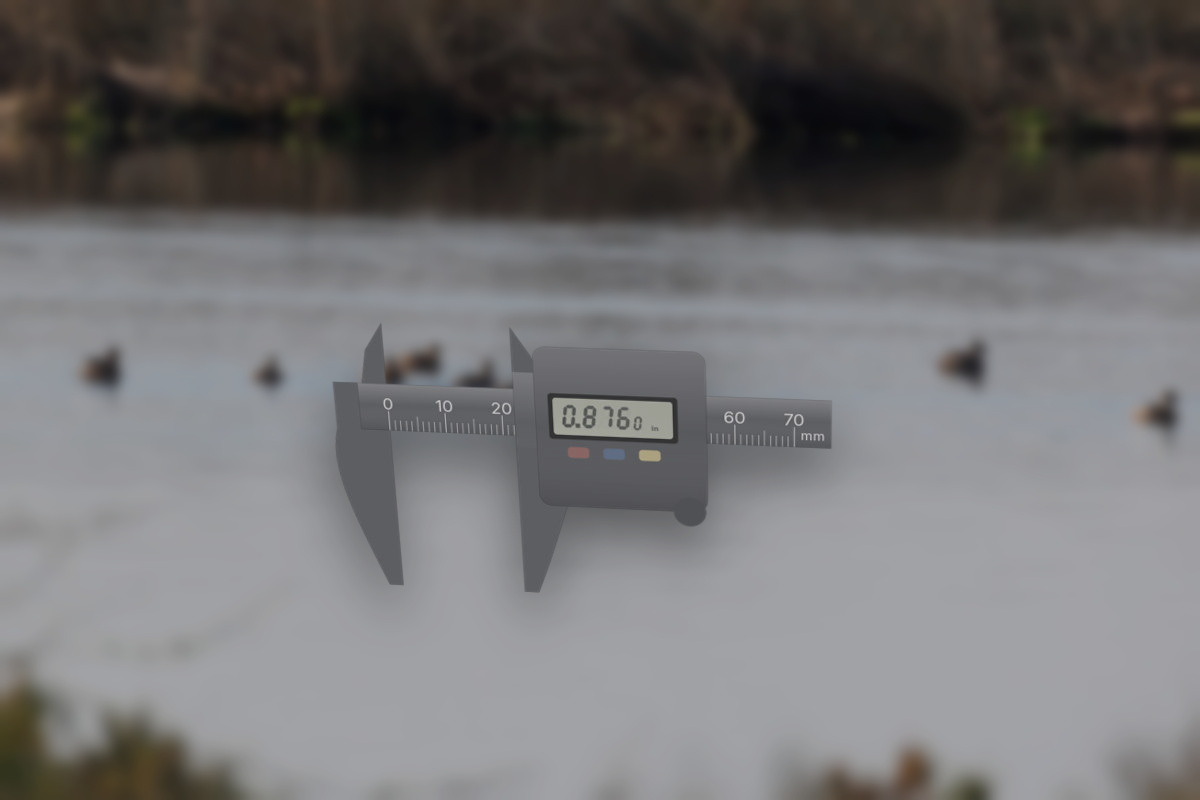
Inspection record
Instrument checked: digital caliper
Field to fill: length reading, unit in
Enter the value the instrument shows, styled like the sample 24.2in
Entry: 0.8760in
